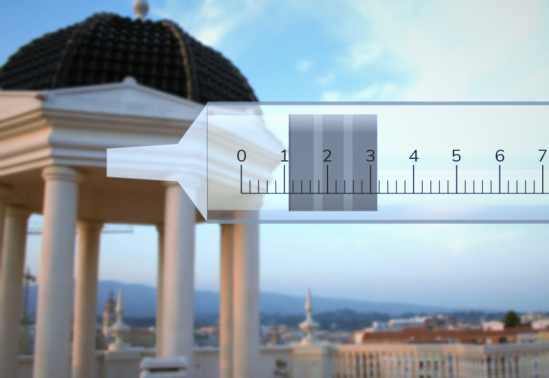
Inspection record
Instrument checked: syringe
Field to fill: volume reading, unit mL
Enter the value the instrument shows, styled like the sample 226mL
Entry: 1.1mL
